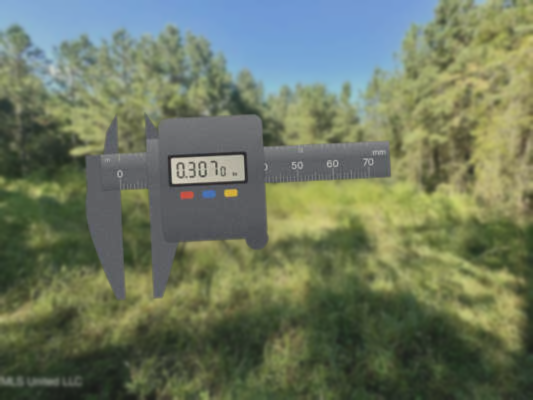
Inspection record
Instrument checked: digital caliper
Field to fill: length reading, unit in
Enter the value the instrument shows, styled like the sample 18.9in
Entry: 0.3070in
